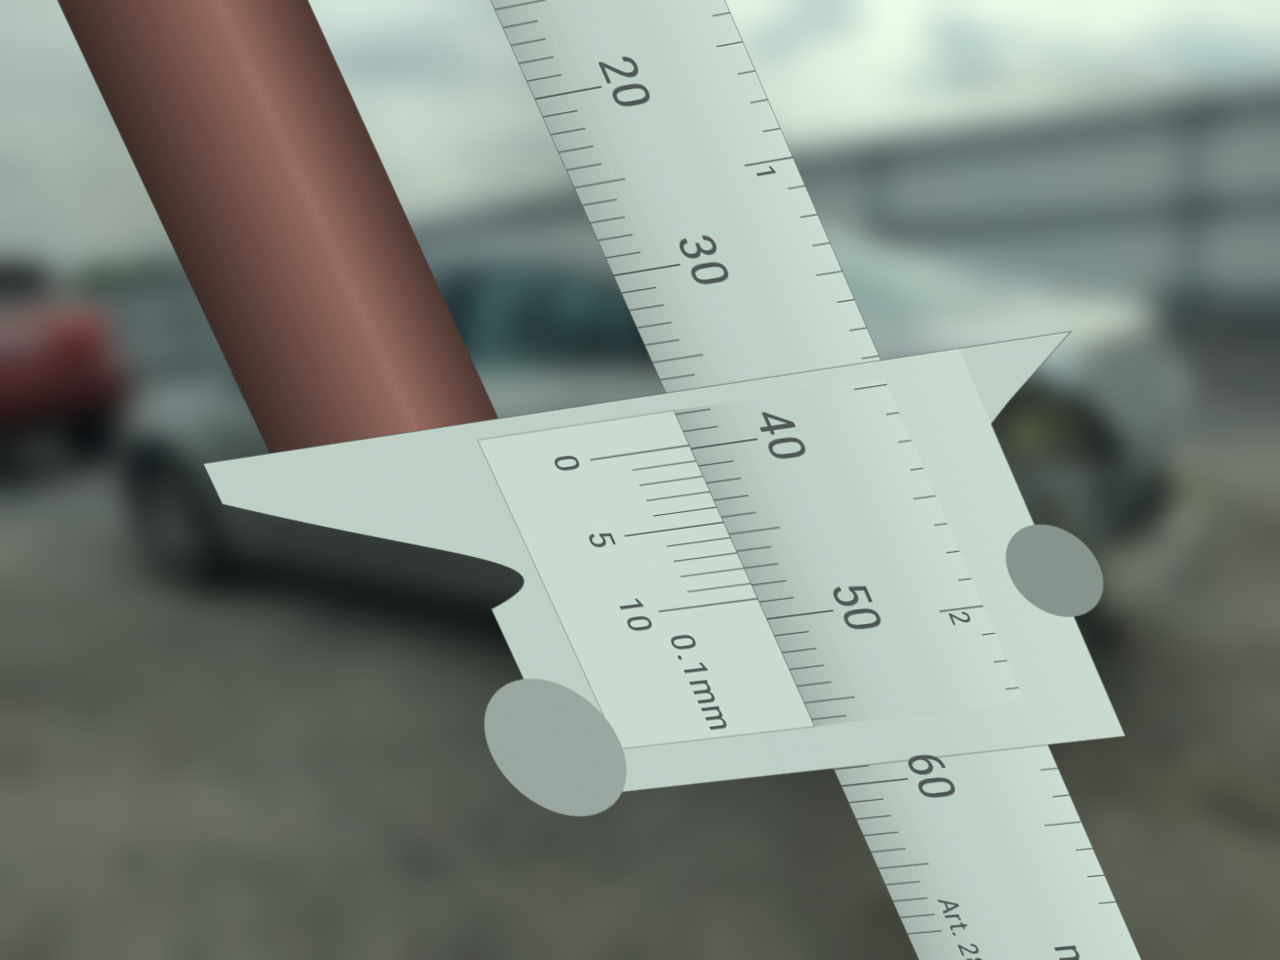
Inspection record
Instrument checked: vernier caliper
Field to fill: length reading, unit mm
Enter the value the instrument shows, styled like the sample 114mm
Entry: 39.8mm
